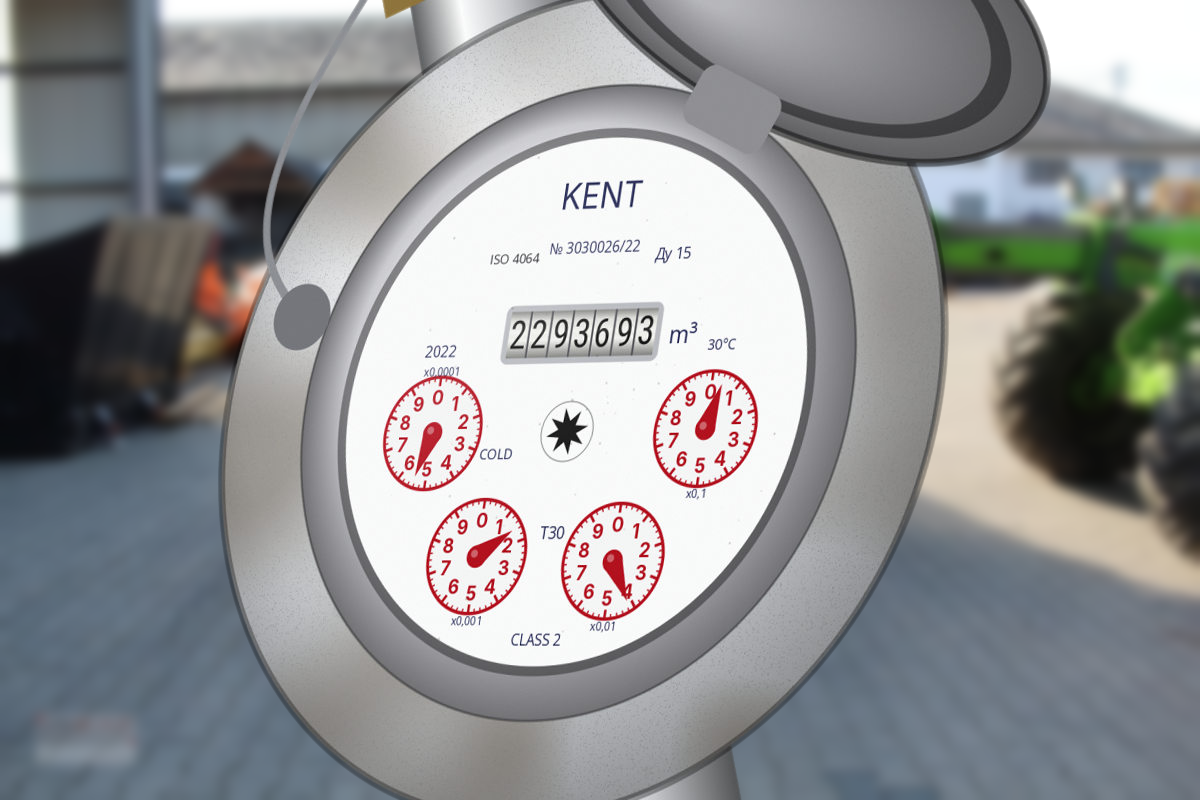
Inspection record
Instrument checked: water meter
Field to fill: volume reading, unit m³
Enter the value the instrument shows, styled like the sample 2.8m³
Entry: 2293693.0415m³
